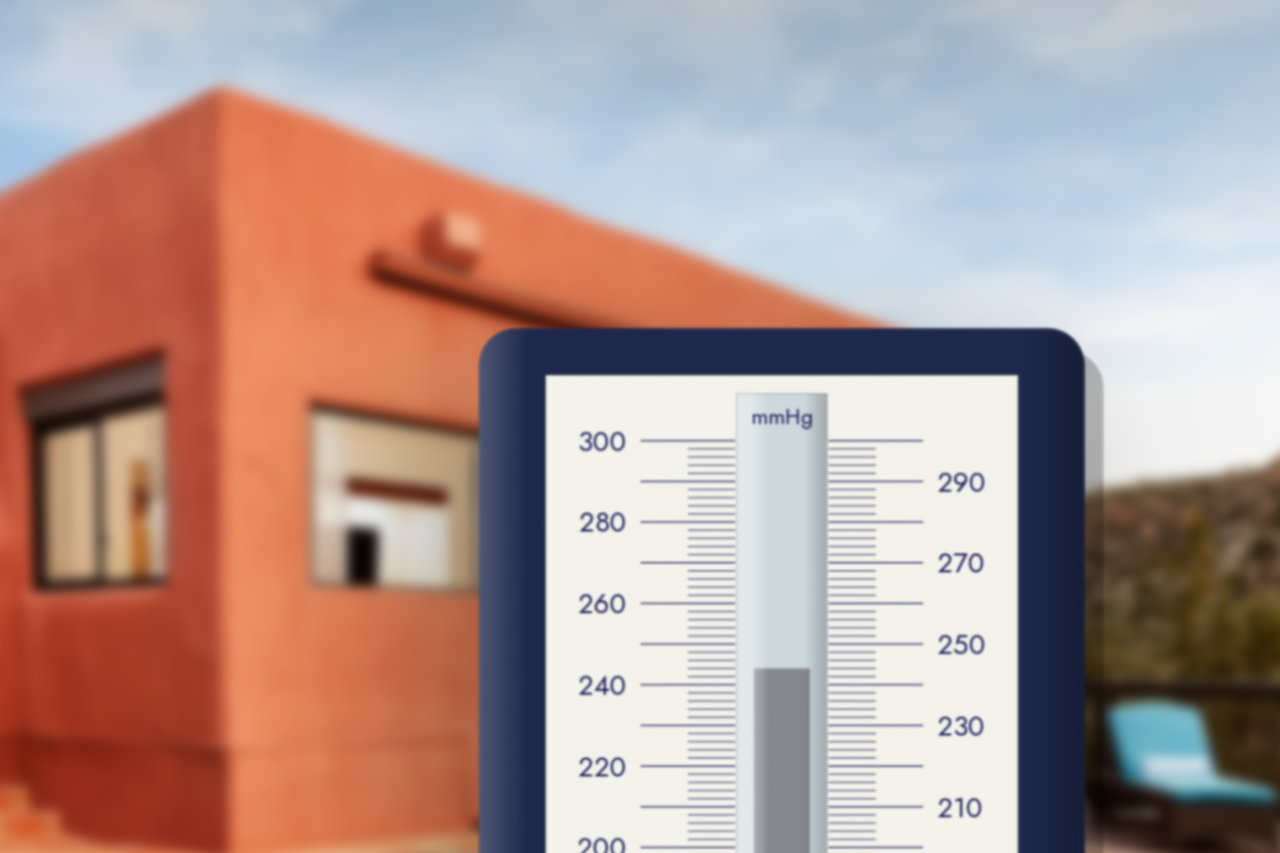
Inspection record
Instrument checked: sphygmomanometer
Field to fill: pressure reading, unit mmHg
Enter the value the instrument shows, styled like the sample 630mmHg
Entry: 244mmHg
